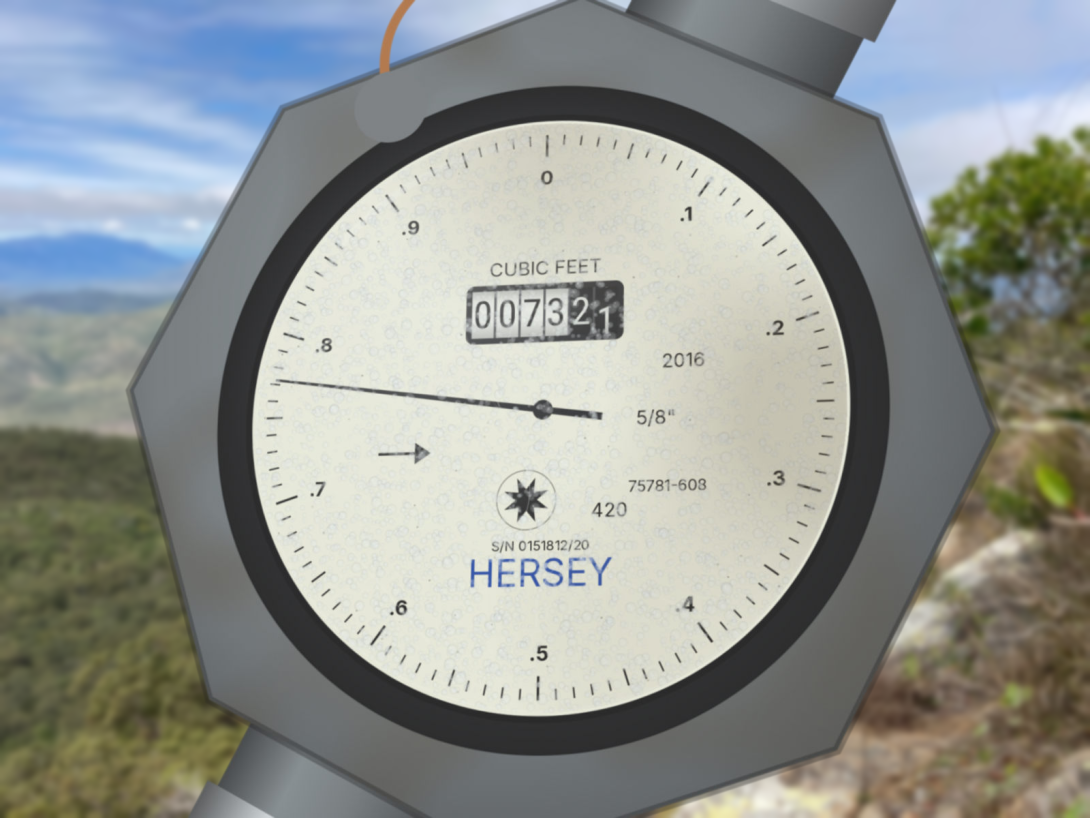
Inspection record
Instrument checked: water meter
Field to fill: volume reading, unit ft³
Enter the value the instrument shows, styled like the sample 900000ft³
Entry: 7320.77ft³
